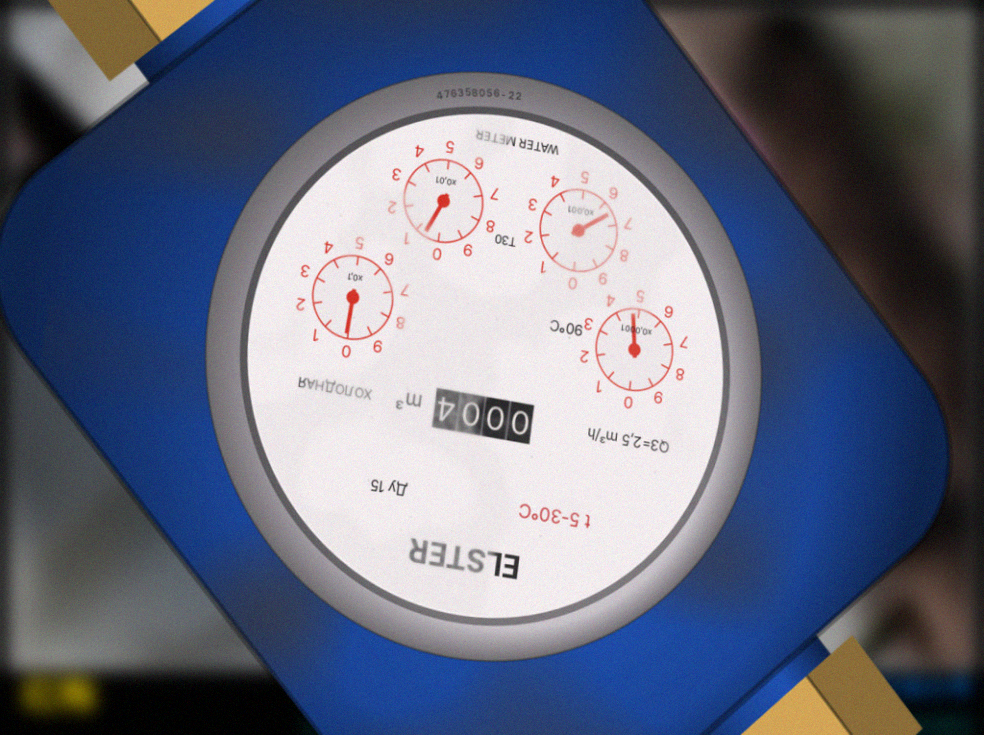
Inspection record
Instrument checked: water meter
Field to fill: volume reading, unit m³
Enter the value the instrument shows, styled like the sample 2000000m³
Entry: 4.0064m³
